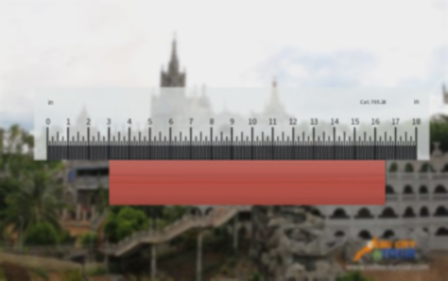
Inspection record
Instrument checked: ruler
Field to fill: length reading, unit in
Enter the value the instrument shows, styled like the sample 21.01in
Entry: 13.5in
